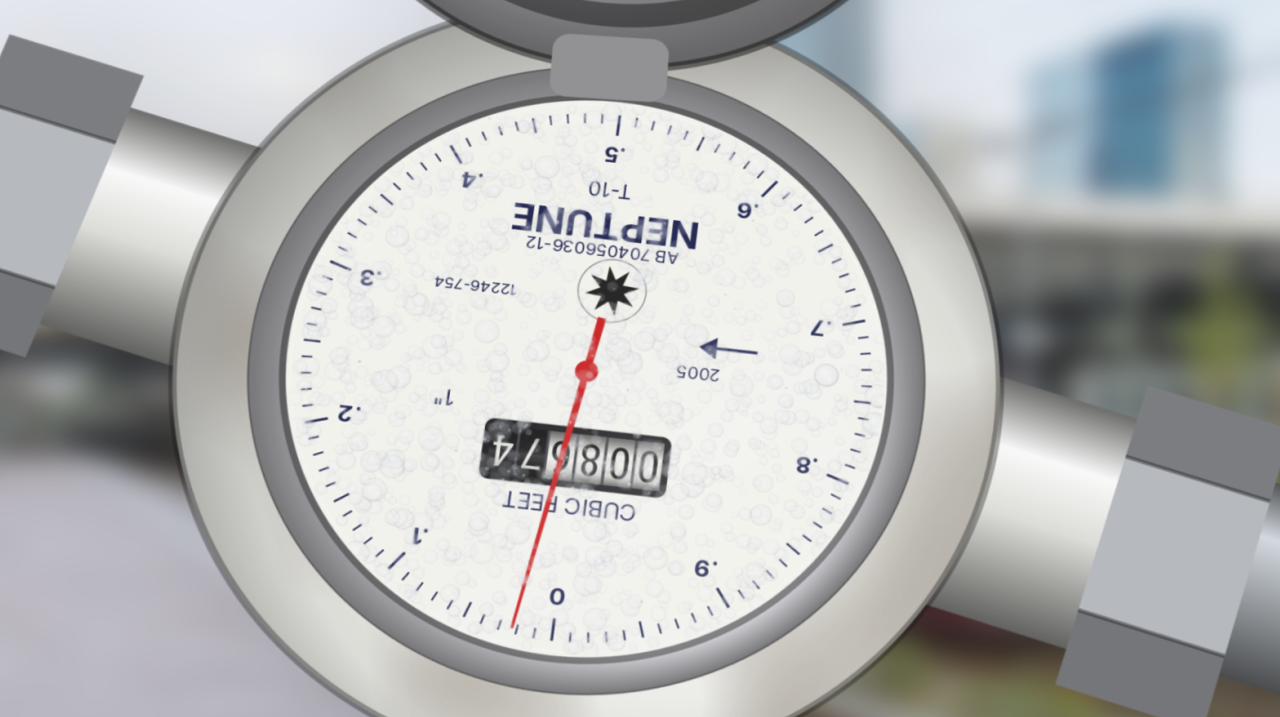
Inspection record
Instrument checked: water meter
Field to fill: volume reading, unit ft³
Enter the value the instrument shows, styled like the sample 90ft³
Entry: 8674.02ft³
